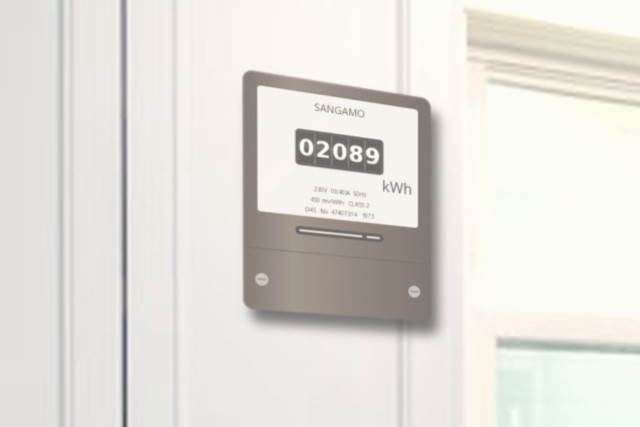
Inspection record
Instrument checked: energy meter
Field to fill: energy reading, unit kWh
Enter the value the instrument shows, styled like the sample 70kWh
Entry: 2089kWh
